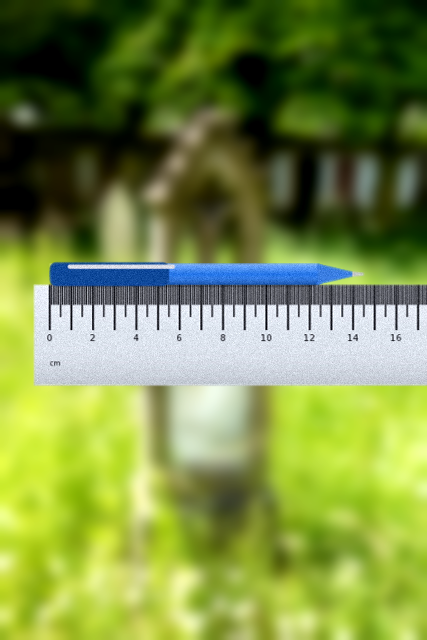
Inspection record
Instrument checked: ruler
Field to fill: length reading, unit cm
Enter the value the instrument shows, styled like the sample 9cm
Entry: 14.5cm
